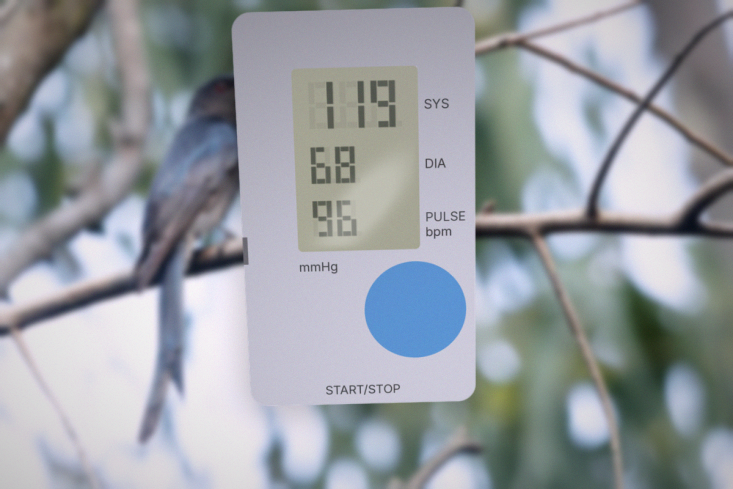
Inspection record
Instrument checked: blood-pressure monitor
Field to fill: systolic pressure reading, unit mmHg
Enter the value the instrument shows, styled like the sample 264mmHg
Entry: 119mmHg
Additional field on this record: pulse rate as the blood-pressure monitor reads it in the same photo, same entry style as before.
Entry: 96bpm
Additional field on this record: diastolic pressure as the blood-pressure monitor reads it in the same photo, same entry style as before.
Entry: 68mmHg
